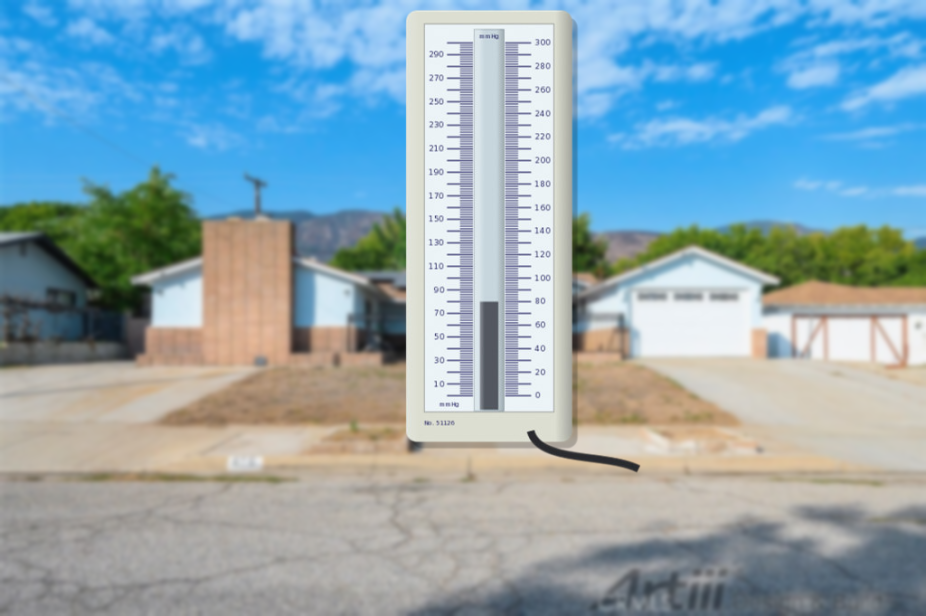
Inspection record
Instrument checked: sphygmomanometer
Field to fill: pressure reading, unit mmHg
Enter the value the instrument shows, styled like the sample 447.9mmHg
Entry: 80mmHg
